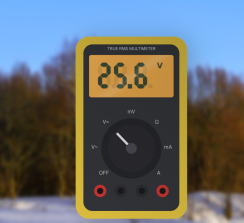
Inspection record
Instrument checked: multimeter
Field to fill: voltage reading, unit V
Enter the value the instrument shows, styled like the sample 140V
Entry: 25.6V
